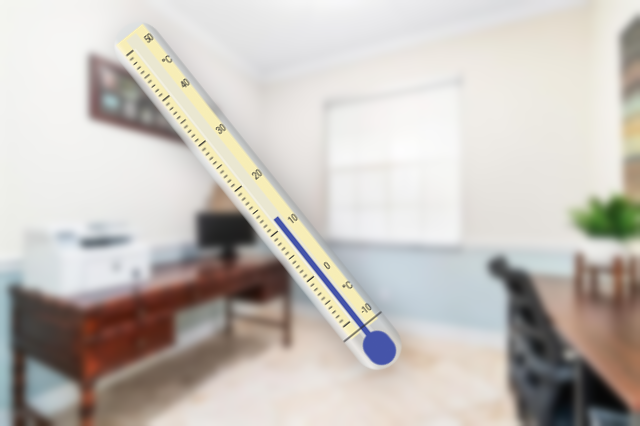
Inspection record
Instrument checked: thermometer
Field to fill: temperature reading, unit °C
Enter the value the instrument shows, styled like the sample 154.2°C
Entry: 12°C
